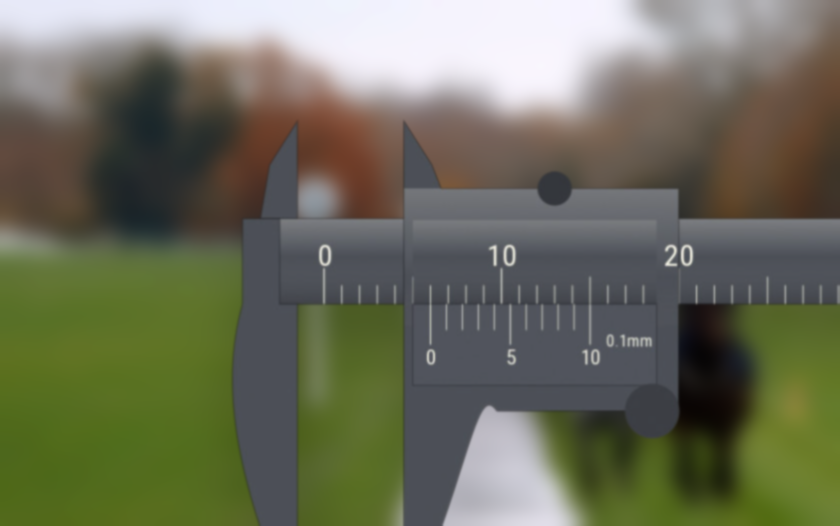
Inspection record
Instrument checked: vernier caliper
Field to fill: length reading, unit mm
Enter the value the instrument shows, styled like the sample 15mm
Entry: 6.0mm
